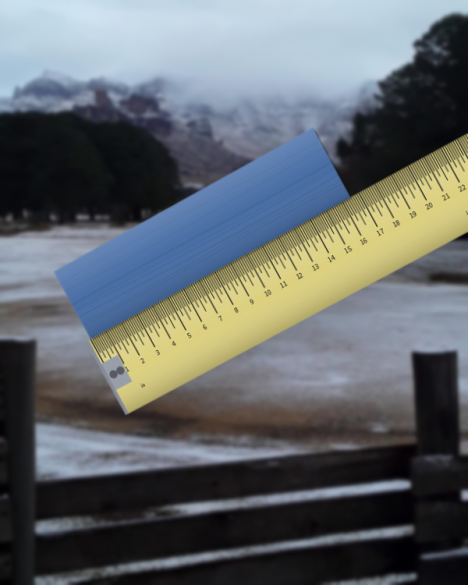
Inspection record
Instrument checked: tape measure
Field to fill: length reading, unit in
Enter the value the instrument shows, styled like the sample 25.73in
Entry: 16.5in
